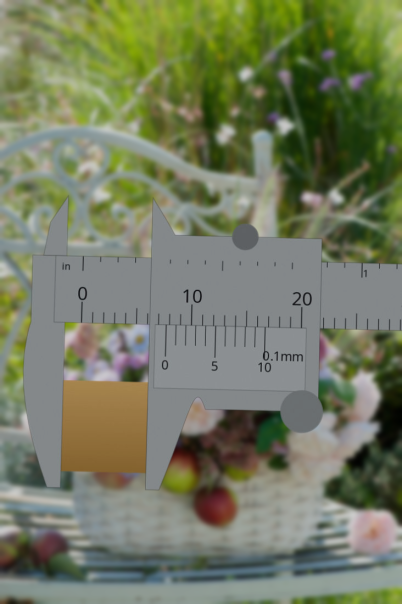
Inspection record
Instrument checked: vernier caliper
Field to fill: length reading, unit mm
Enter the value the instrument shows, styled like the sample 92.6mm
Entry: 7.7mm
